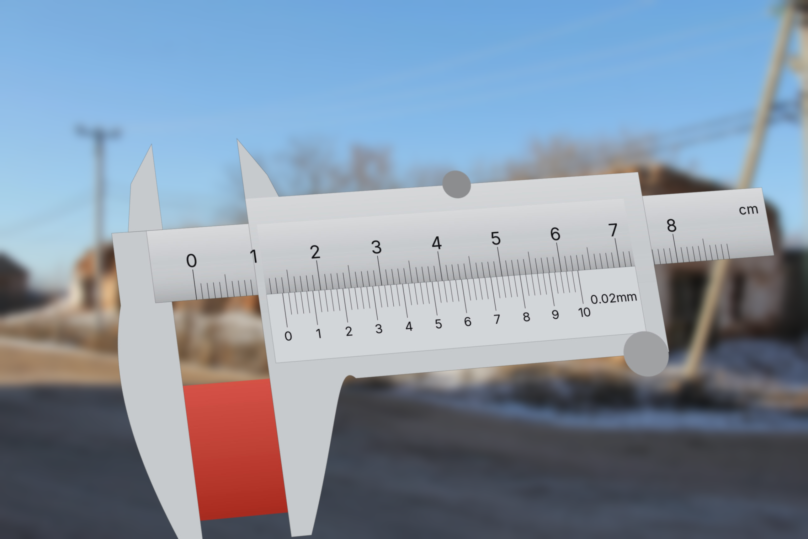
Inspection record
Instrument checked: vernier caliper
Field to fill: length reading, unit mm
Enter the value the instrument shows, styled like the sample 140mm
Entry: 13.8mm
